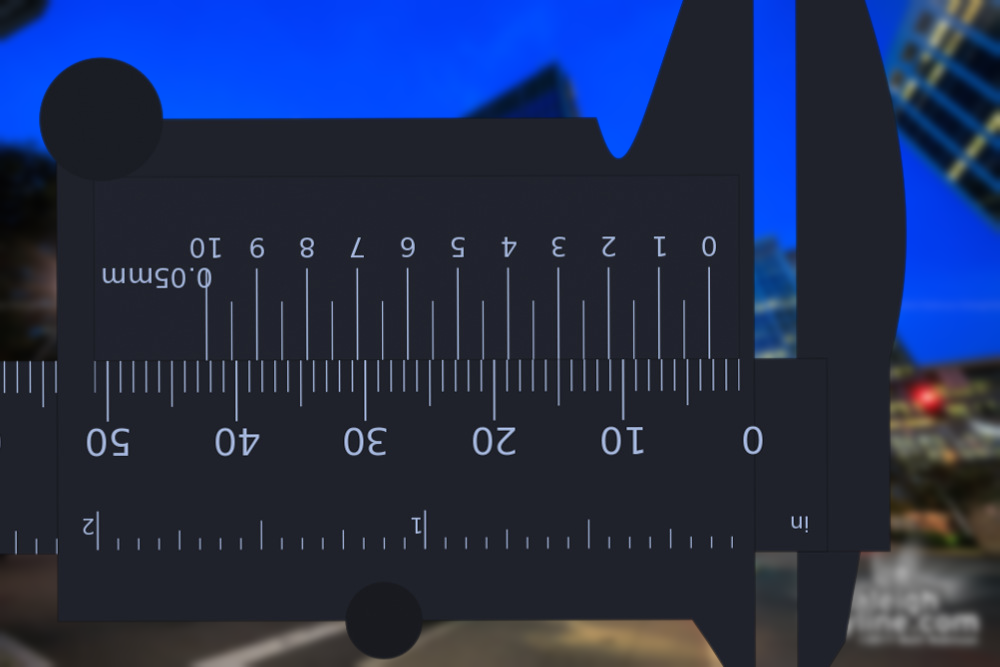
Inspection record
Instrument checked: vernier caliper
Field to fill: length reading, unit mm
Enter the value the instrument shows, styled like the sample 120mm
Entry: 3.3mm
